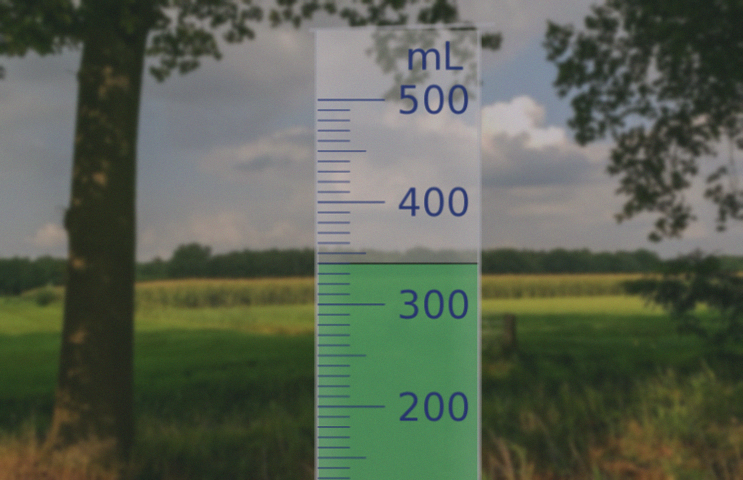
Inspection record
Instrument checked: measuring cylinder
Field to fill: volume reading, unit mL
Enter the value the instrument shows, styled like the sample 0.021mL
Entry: 340mL
